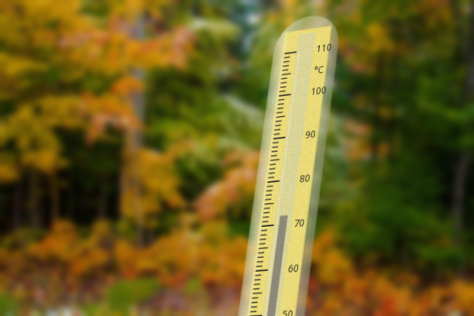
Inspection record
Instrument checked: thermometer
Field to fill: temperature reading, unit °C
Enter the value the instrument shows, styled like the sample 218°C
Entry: 72°C
